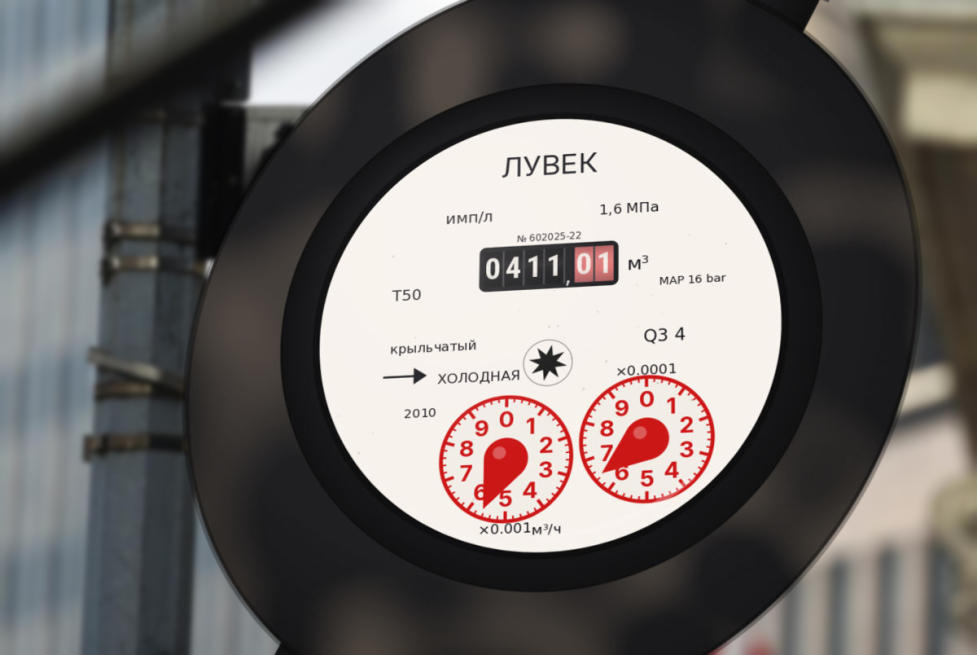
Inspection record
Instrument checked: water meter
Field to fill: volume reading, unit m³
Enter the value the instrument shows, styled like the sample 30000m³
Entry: 411.0156m³
